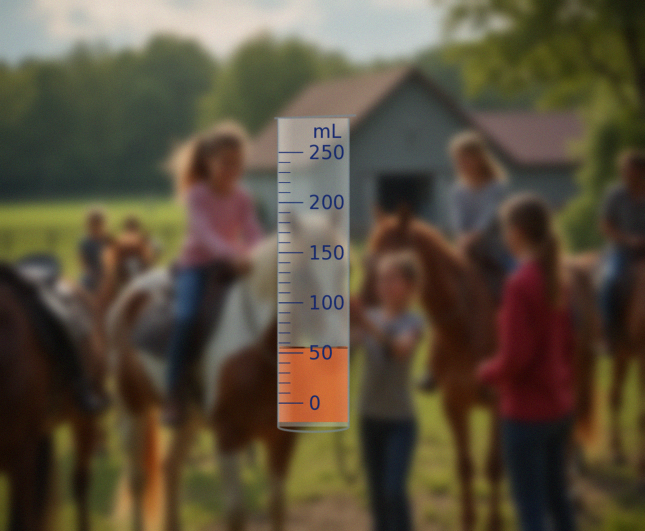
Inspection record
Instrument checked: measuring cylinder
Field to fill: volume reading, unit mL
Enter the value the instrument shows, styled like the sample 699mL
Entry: 55mL
